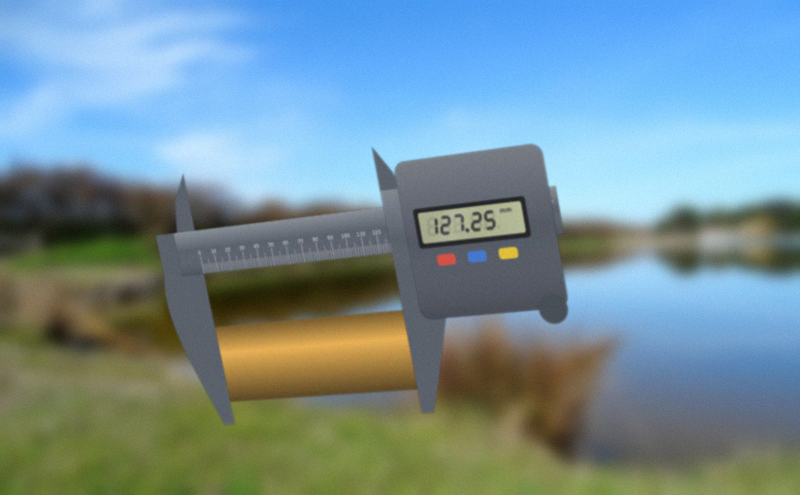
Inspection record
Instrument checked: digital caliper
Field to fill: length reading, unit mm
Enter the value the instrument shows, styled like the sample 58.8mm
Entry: 127.25mm
